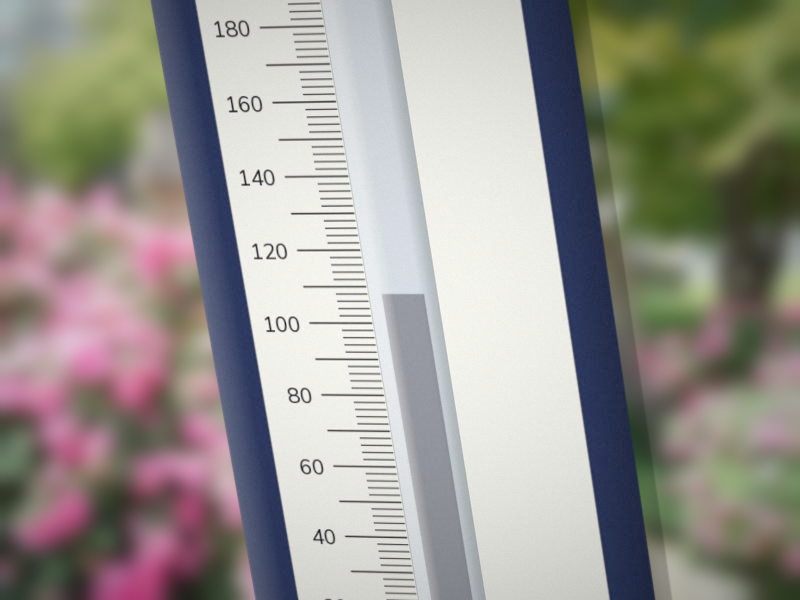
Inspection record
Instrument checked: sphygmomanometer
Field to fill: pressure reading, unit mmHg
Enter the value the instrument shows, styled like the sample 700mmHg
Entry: 108mmHg
